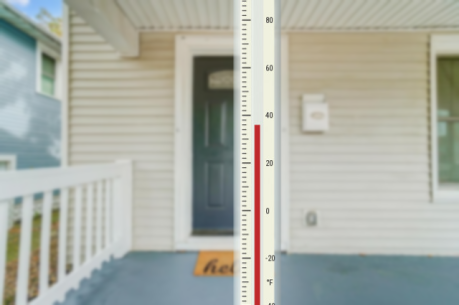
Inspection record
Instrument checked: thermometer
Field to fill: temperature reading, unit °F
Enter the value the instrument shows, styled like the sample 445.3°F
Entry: 36°F
